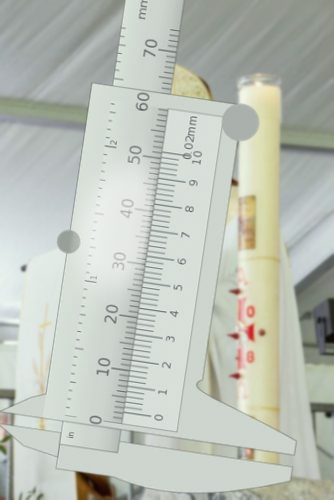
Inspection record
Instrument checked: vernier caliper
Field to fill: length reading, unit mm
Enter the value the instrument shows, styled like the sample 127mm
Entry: 2.2mm
